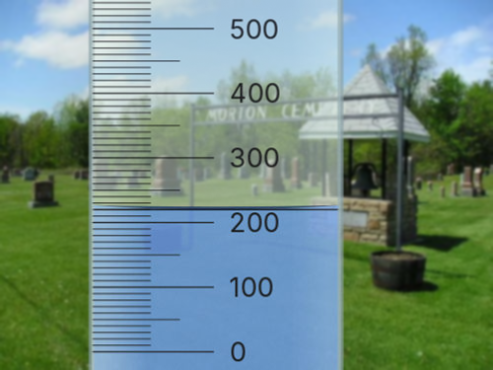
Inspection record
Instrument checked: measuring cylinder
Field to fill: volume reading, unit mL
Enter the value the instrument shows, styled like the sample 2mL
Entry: 220mL
